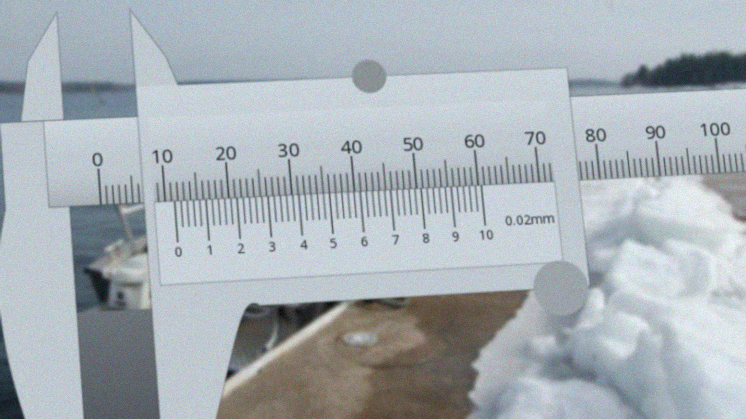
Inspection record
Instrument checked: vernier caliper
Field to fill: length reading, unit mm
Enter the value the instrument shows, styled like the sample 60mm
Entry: 11.5mm
